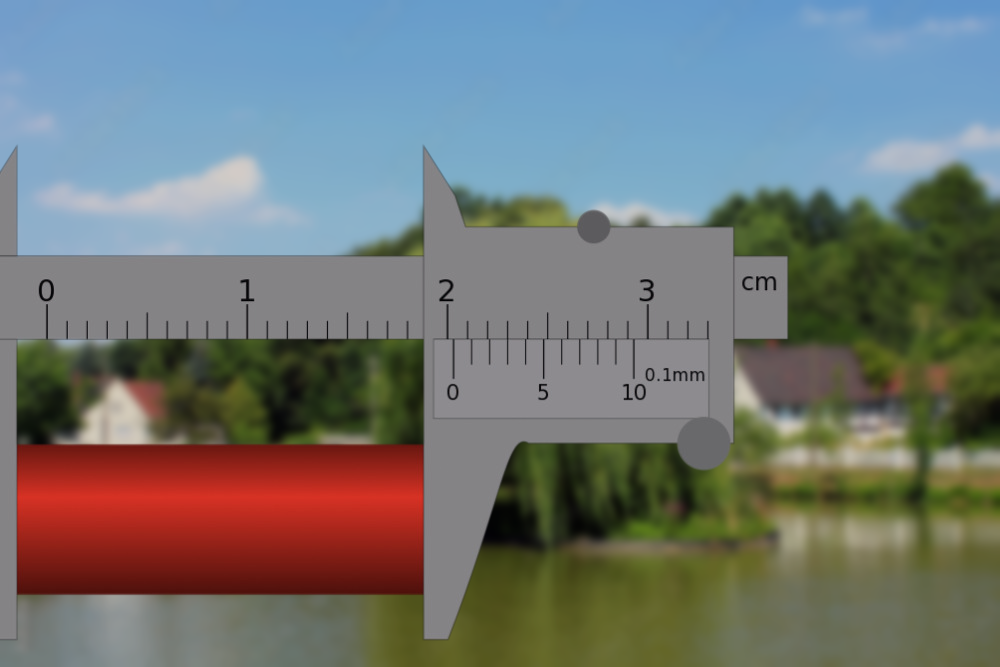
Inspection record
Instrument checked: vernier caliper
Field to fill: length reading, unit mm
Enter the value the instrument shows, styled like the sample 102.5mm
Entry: 20.3mm
